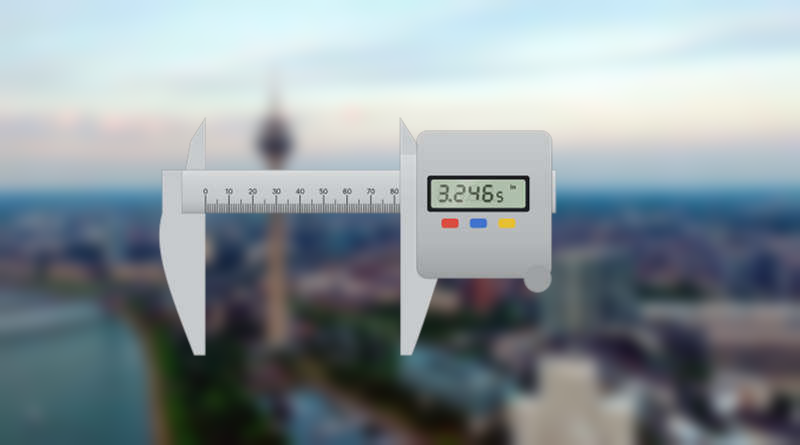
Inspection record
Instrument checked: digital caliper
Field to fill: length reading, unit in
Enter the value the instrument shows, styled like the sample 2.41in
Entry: 3.2465in
